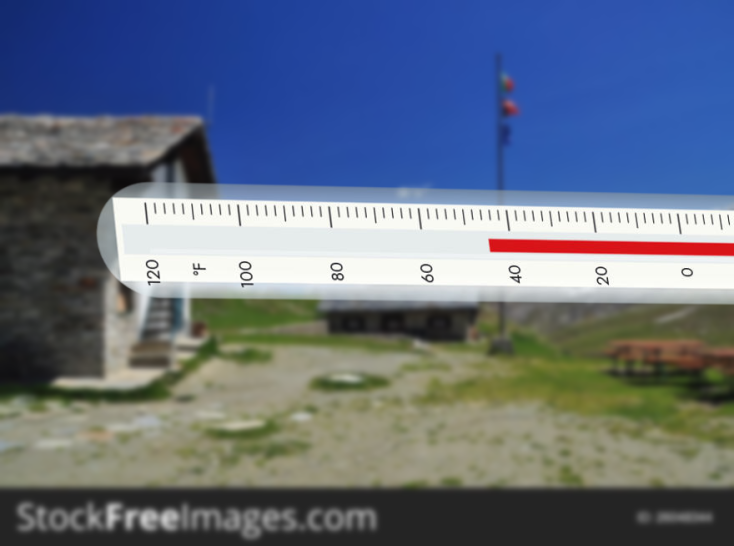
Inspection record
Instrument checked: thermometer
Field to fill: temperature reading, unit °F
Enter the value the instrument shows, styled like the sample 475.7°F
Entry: 45°F
